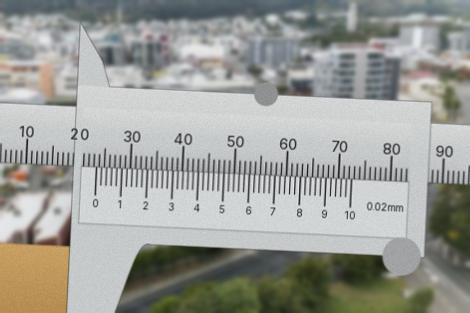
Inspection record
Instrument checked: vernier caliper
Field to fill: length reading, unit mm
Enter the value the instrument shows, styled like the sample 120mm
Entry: 23.5mm
